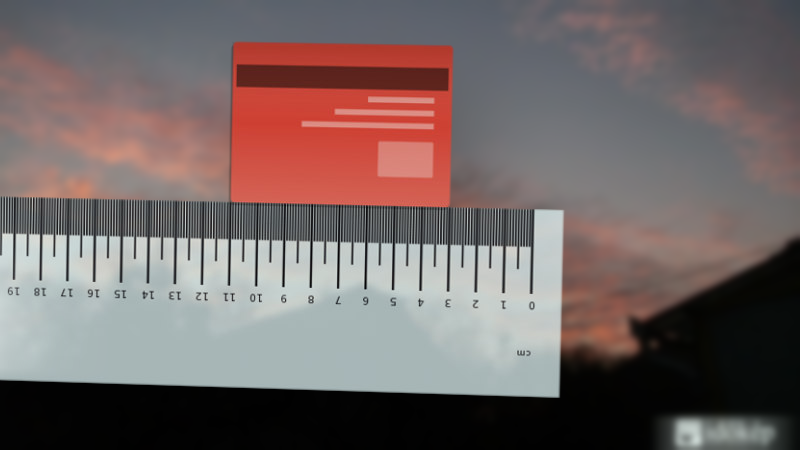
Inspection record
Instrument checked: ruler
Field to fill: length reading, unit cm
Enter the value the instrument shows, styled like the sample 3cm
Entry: 8cm
